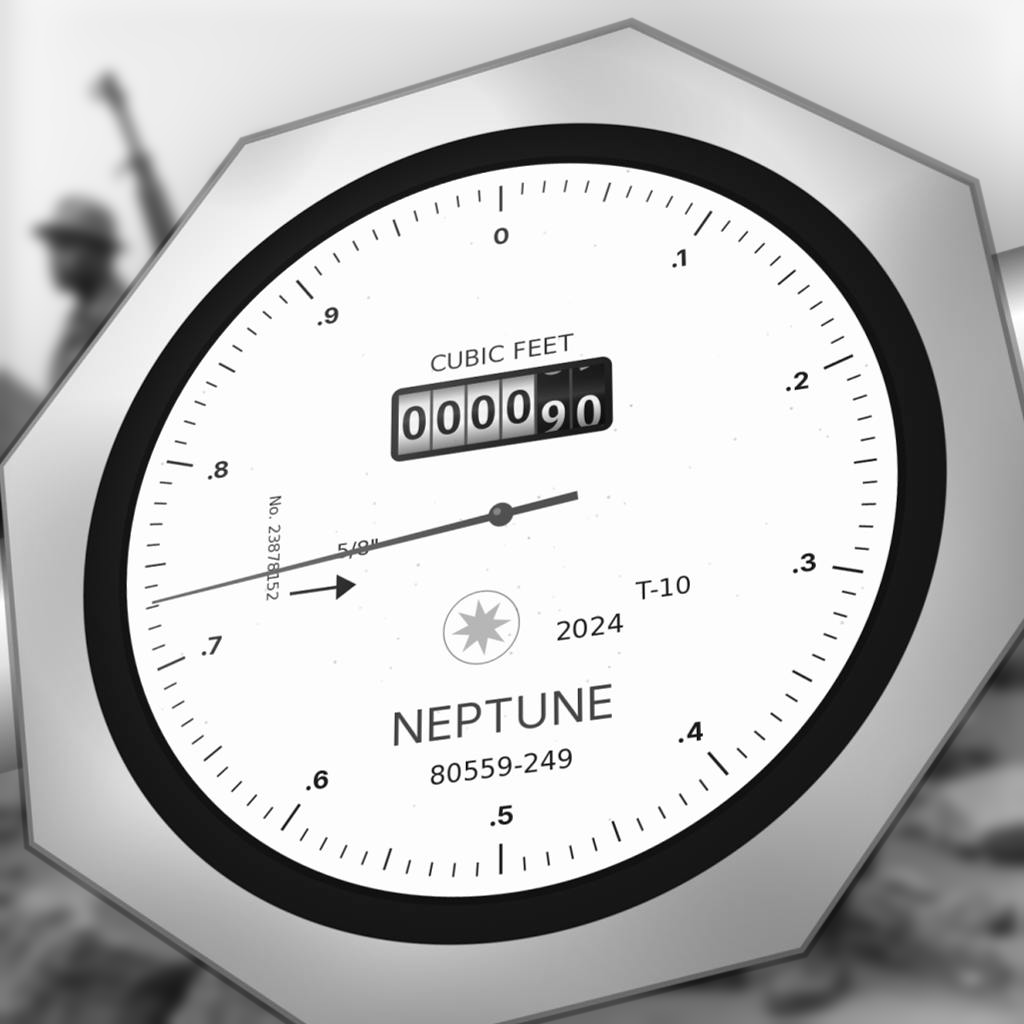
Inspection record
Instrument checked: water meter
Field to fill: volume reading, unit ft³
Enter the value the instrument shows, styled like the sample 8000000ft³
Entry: 89.73ft³
